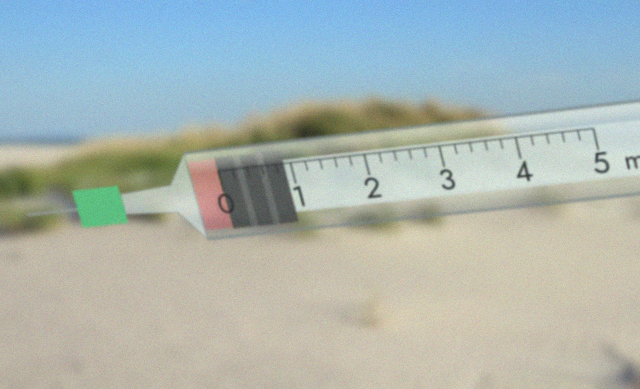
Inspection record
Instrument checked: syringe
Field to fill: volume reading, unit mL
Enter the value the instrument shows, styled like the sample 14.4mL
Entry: 0mL
